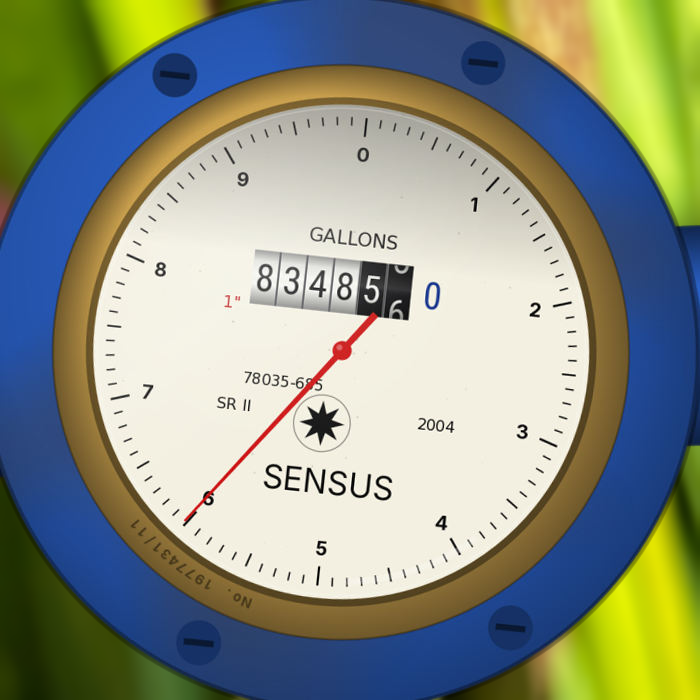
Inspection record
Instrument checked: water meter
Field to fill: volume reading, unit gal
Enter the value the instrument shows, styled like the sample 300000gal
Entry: 8348556.0gal
